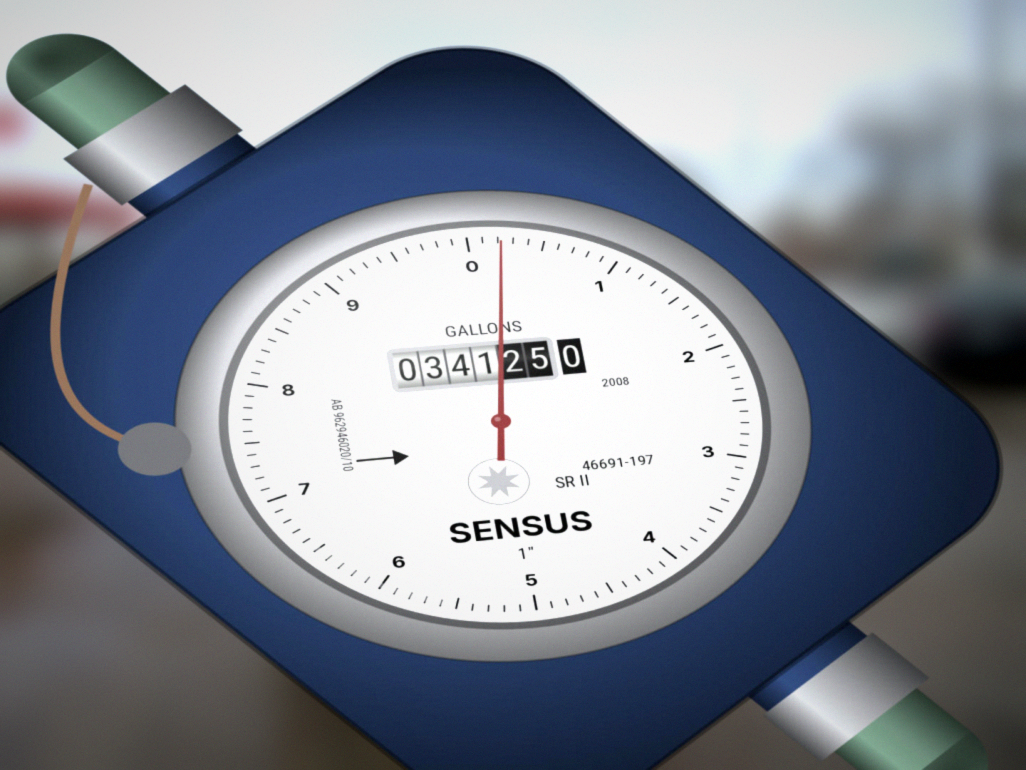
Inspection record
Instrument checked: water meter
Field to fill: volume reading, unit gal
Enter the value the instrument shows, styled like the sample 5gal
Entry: 341250.2gal
